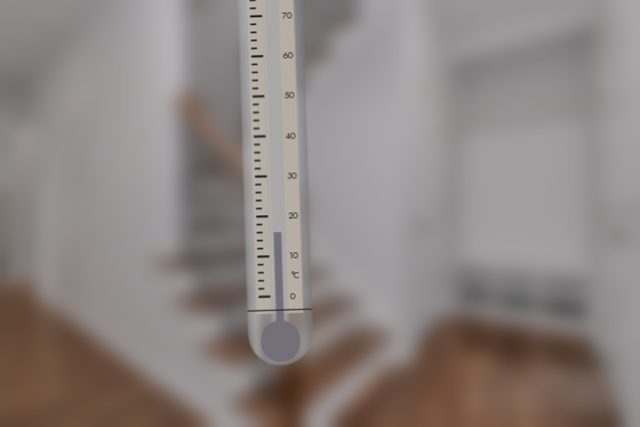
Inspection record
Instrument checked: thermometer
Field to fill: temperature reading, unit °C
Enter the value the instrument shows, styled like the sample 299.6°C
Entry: 16°C
